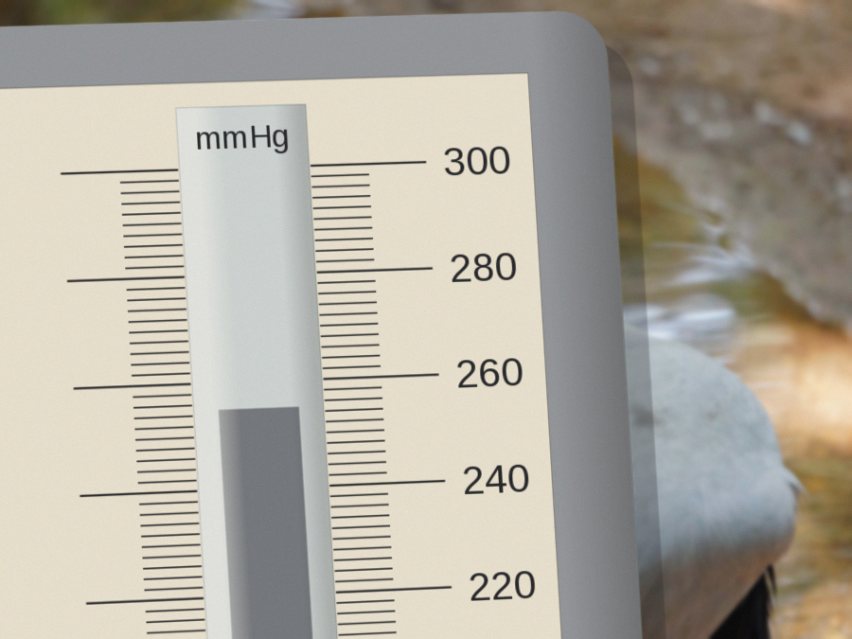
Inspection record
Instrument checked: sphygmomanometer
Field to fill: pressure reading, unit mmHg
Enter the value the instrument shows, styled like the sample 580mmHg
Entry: 255mmHg
